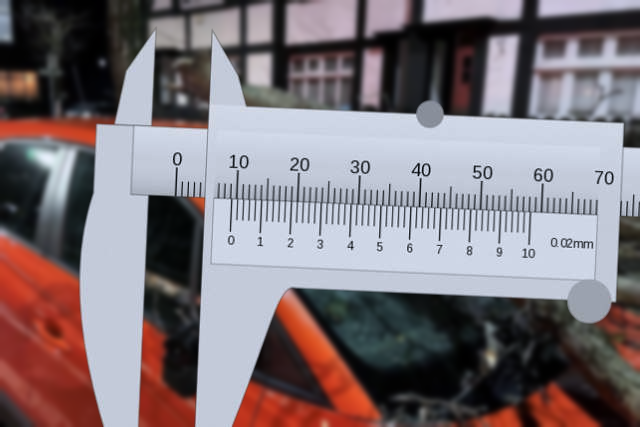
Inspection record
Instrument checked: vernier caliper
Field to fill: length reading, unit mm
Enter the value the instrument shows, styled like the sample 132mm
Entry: 9.2mm
